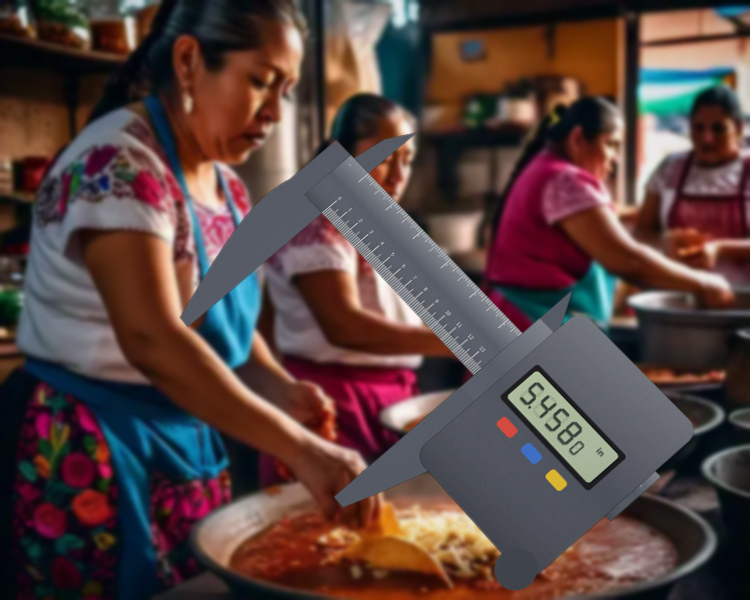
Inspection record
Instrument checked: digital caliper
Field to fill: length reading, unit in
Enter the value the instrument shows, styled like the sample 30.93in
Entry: 5.4580in
